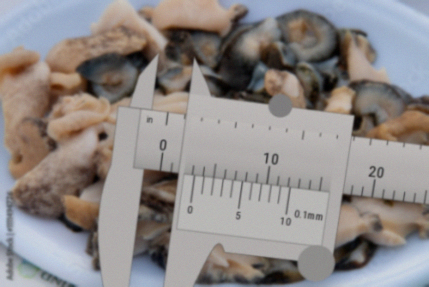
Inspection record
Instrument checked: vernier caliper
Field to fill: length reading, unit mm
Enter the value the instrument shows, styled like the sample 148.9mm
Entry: 3.2mm
